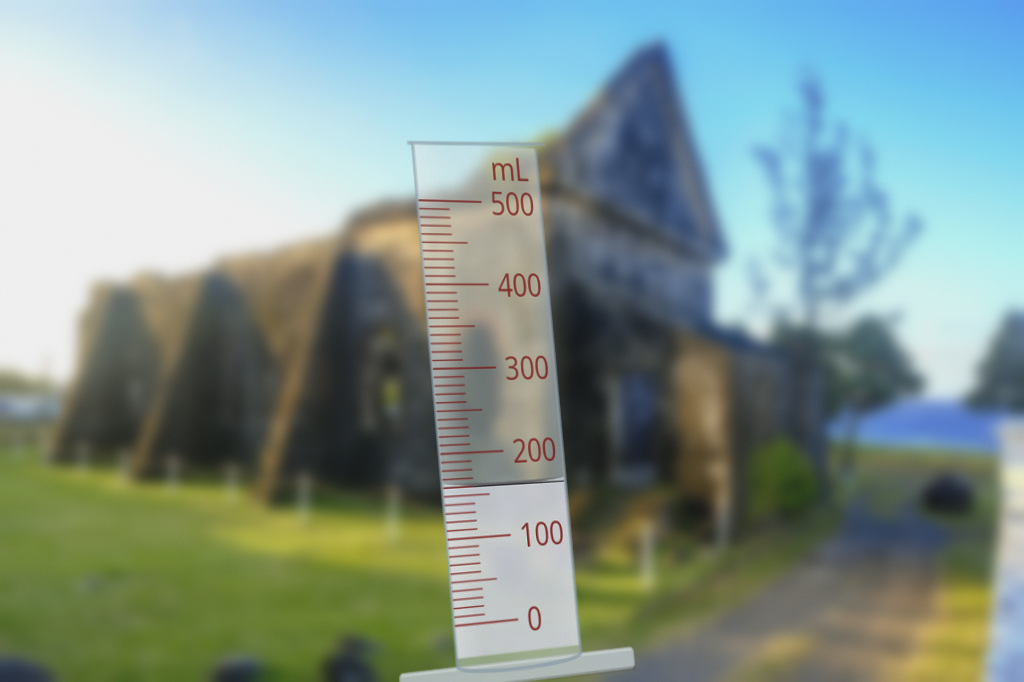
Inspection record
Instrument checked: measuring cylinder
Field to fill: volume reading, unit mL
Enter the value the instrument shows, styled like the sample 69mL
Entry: 160mL
